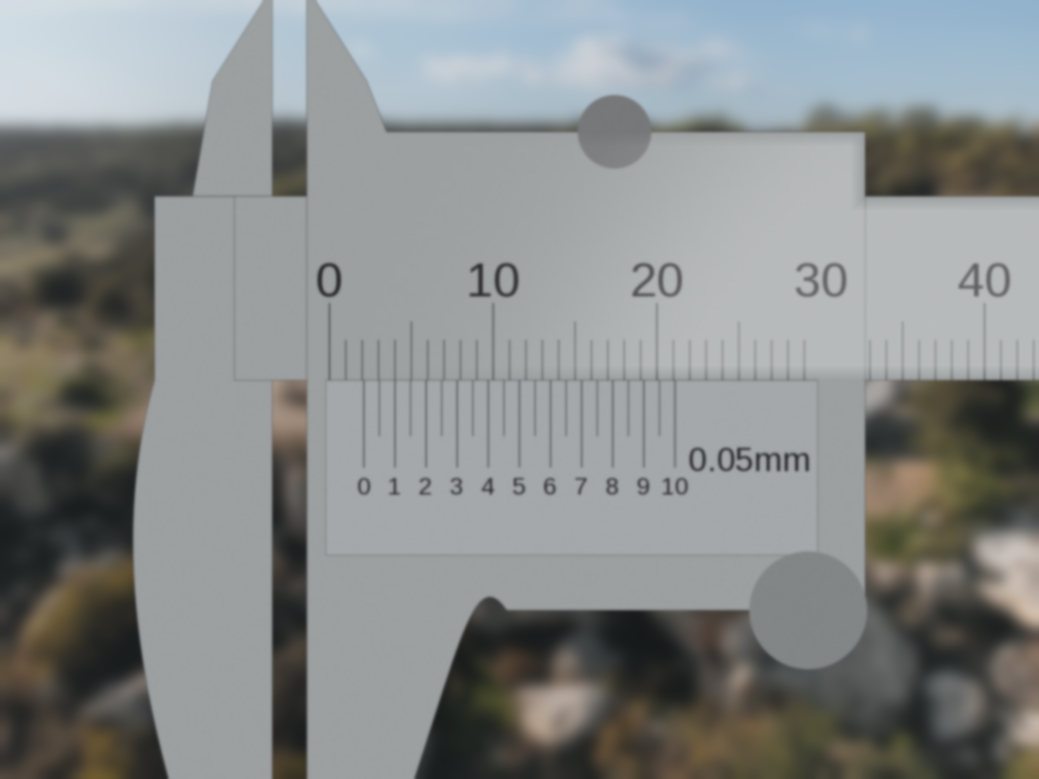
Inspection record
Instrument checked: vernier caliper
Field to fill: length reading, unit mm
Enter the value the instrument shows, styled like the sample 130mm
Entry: 2.1mm
